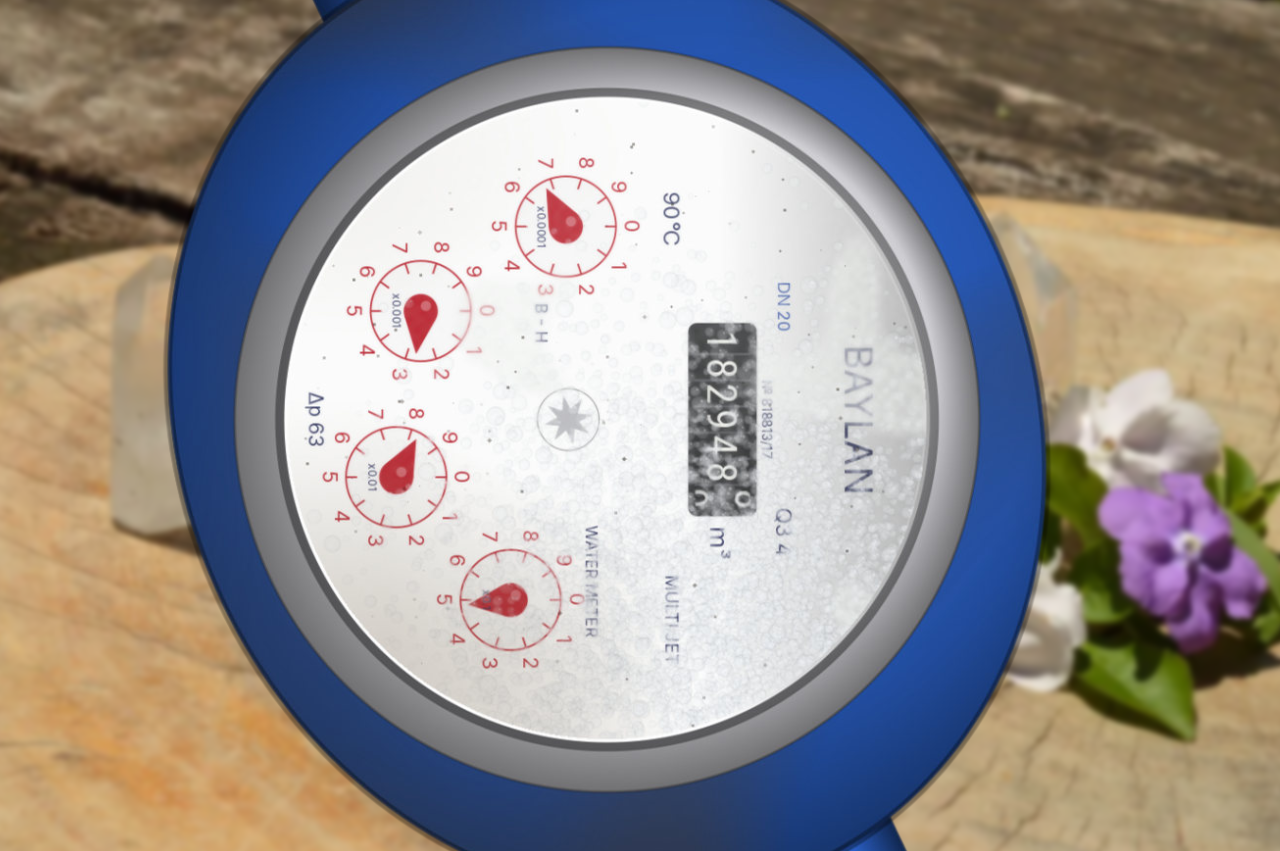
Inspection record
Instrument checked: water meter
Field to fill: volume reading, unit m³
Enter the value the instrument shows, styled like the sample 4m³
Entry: 1829488.4826m³
